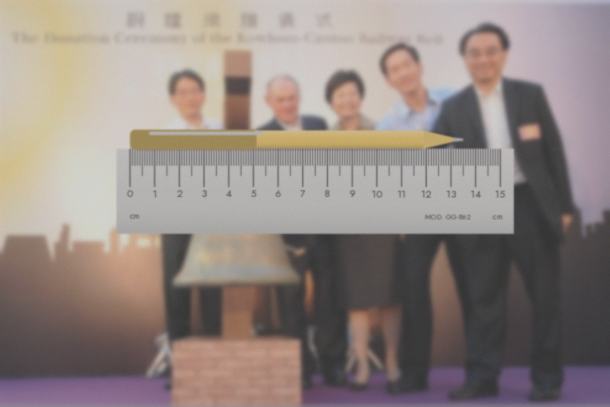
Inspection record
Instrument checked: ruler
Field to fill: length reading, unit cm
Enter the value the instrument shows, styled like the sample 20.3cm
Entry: 13.5cm
